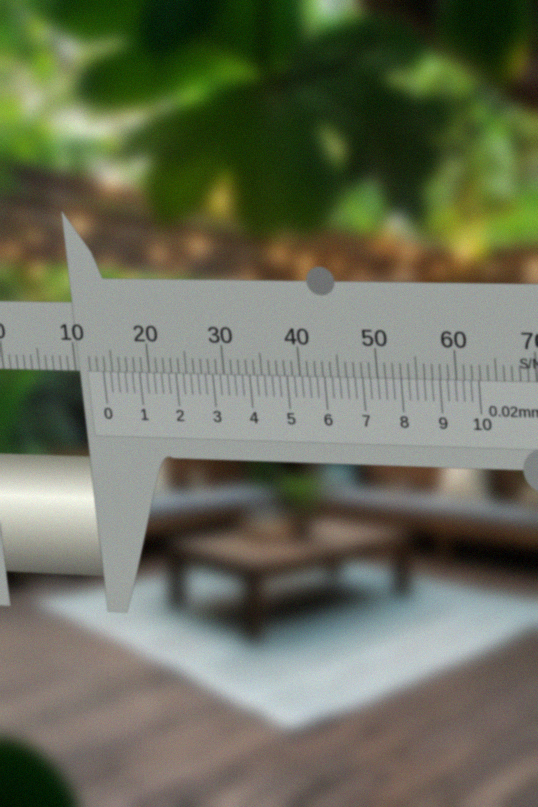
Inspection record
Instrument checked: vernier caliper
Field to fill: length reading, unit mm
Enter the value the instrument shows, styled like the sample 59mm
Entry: 13.8mm
